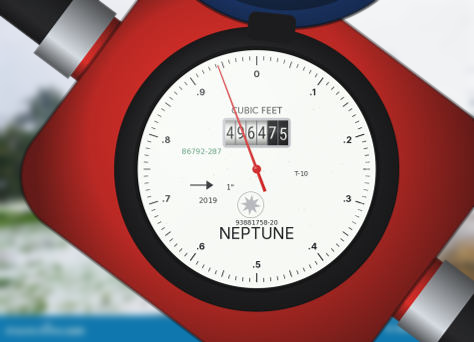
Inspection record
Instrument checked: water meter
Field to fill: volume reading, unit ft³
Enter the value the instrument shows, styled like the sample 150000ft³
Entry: 496474.94ft³
